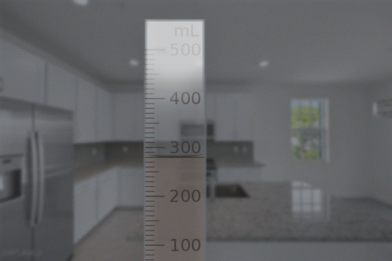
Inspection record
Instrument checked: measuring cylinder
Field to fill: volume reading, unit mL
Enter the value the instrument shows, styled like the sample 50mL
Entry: 280mL
